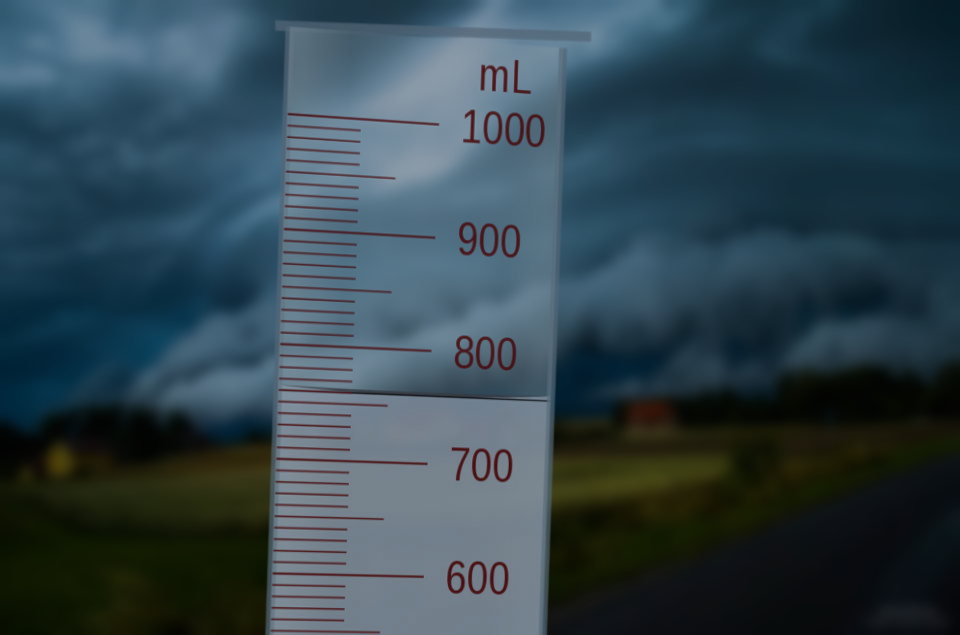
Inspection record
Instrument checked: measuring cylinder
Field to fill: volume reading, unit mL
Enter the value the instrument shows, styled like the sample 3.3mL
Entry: 760mL
